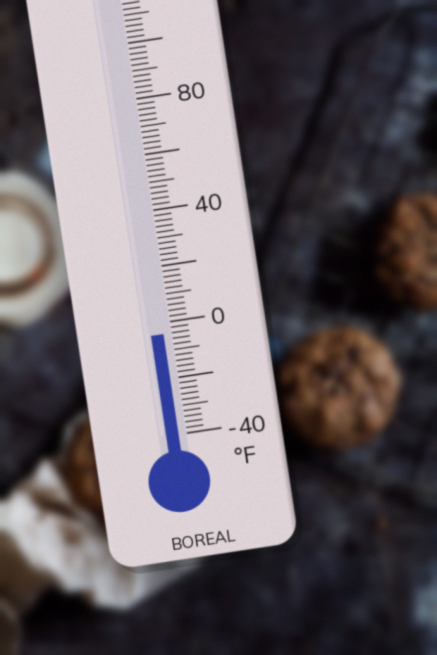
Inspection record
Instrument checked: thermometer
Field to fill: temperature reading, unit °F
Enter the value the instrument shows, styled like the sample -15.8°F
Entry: -4°F
